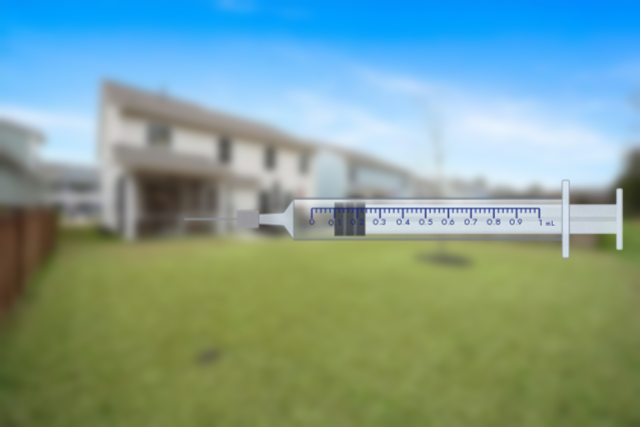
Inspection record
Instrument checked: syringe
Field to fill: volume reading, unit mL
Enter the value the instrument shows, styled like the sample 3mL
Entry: 0.1mL
